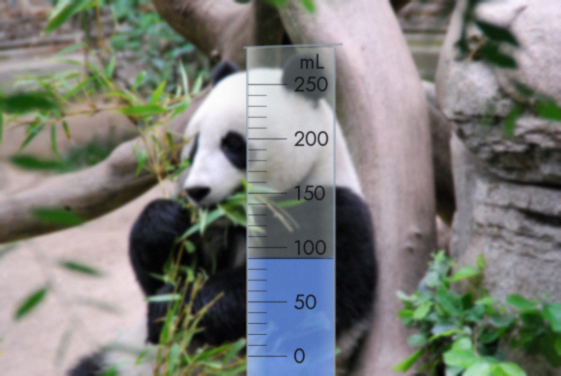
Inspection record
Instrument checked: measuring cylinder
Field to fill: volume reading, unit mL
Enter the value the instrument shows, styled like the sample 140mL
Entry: 90mL
